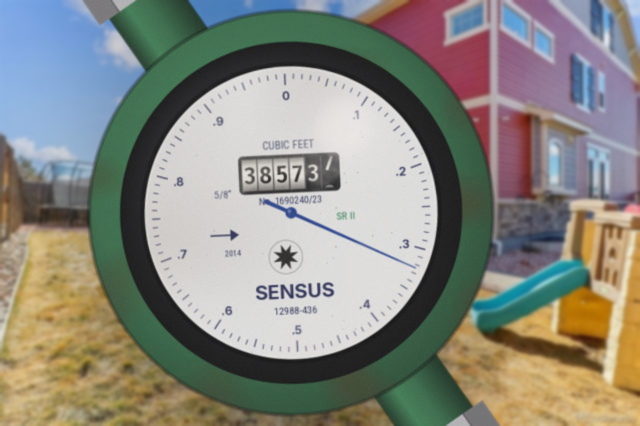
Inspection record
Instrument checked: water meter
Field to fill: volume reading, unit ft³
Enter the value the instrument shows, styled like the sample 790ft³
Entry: 385737.32ft³
